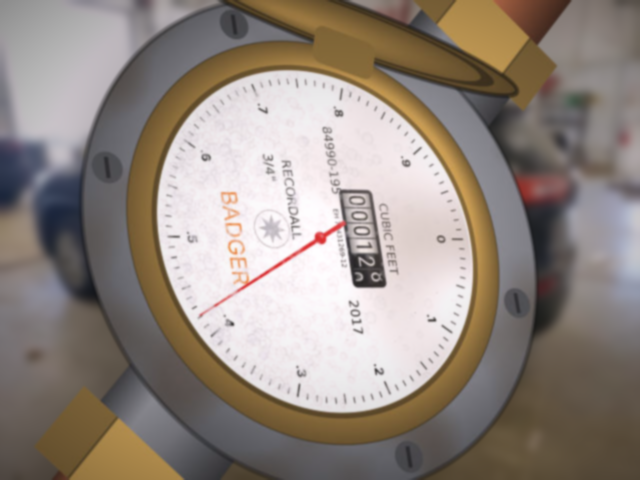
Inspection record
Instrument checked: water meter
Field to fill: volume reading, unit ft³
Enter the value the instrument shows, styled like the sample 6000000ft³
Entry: 128.42ft³
